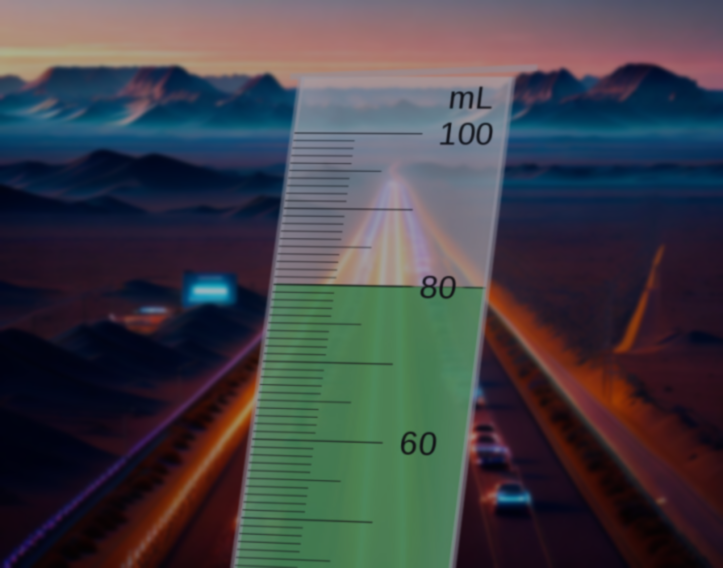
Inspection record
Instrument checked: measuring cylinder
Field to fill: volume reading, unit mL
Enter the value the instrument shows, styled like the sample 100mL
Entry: 80mL
